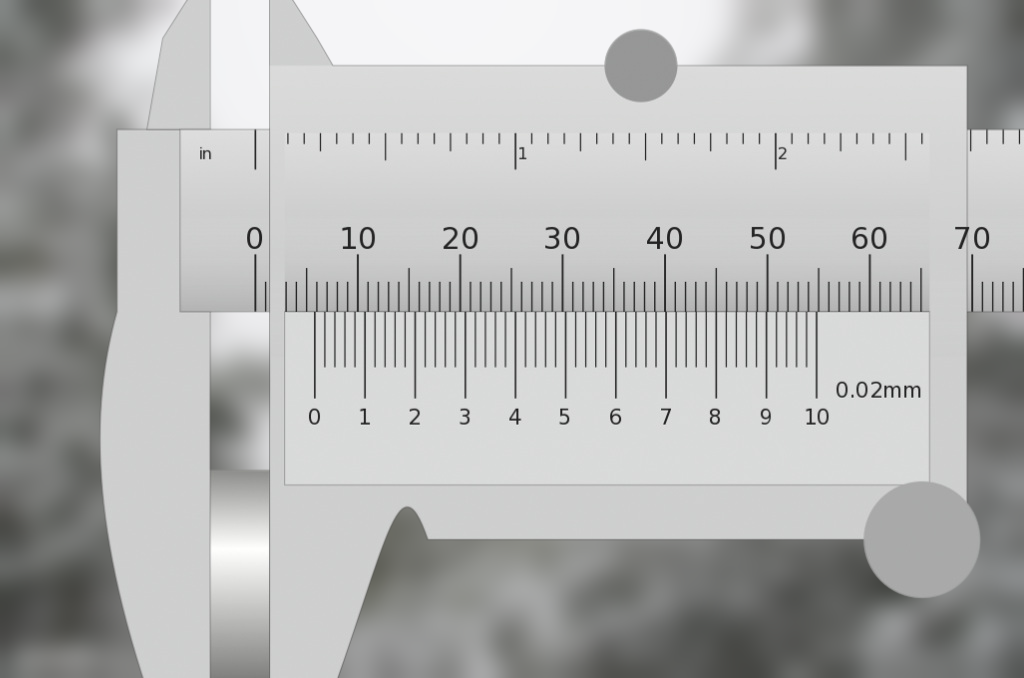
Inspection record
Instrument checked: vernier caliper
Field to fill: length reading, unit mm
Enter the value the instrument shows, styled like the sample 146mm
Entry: 5.8mm
